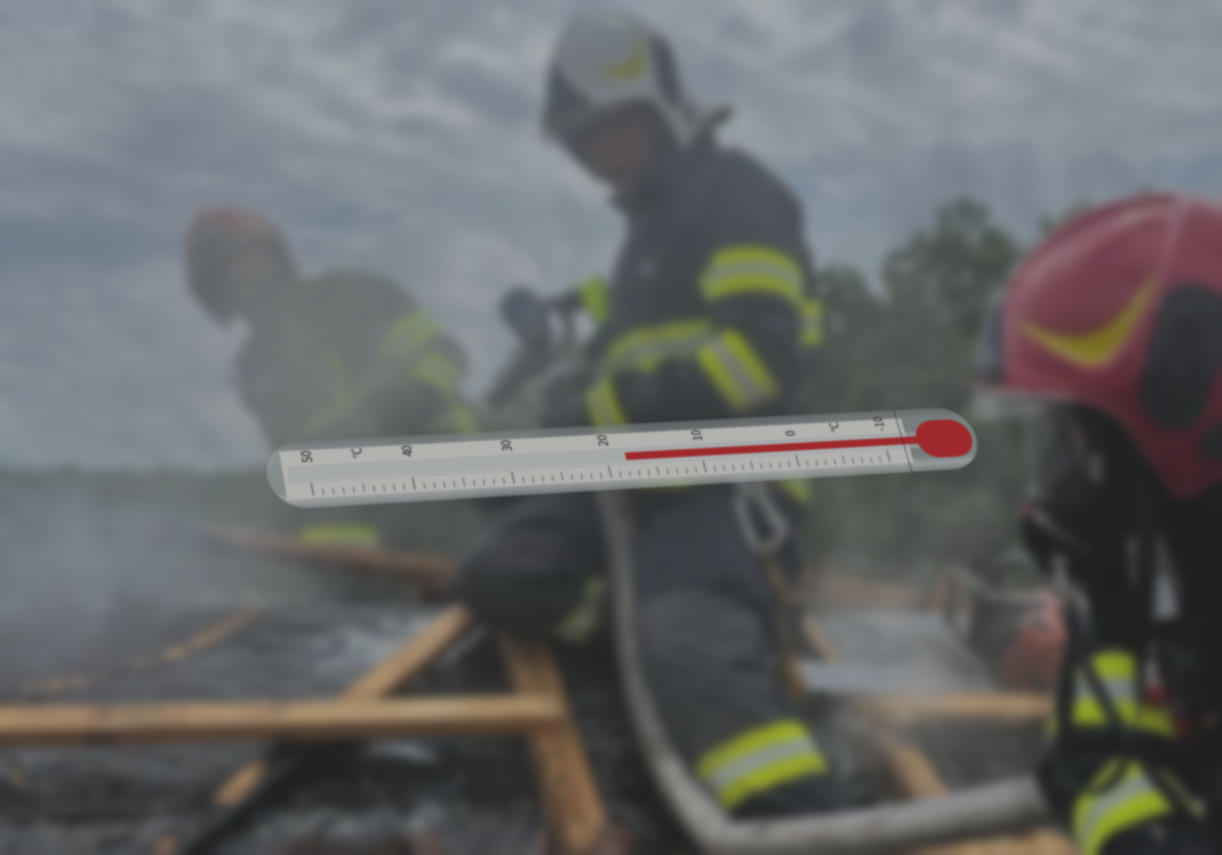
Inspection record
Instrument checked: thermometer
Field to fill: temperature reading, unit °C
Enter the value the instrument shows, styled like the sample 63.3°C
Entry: 18°C
